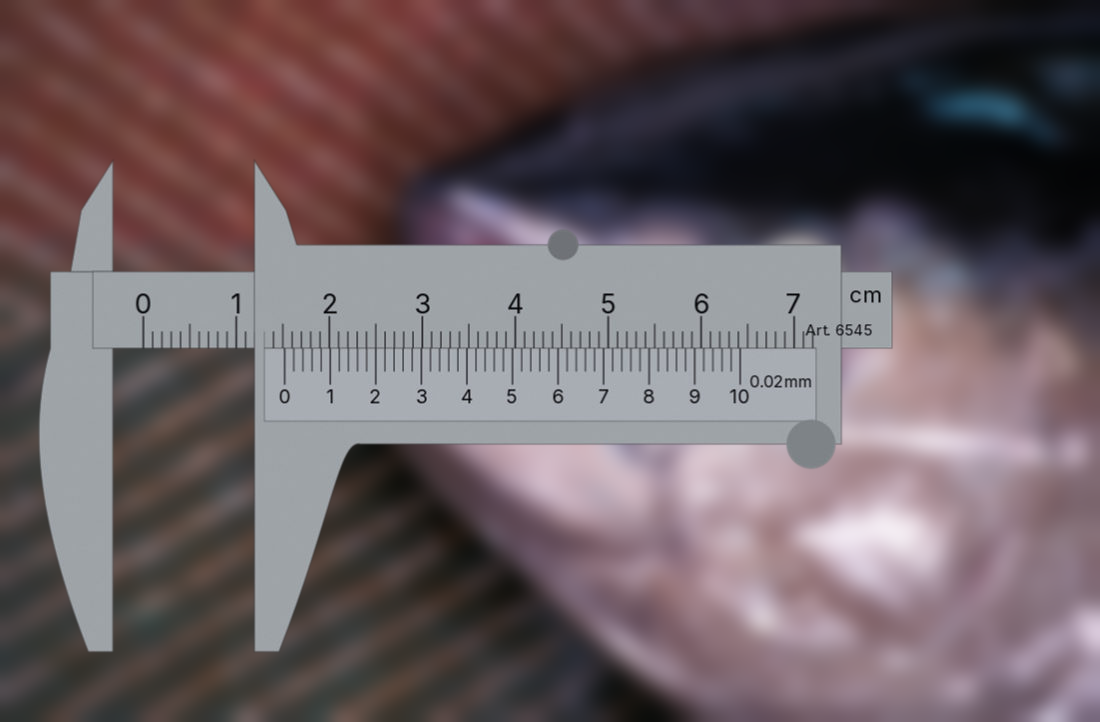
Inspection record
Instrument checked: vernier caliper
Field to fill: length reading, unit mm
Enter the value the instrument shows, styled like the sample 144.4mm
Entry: 15.2mm
